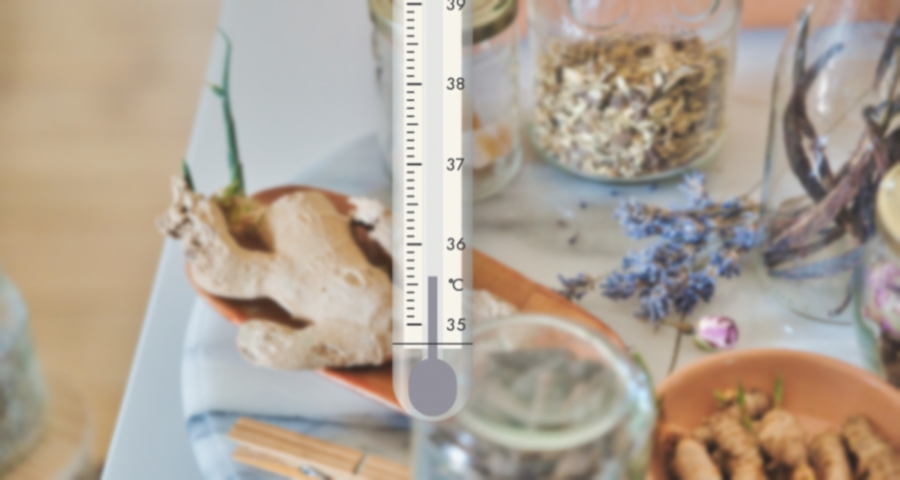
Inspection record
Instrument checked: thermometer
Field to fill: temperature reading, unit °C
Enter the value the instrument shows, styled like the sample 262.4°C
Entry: 35.6°C
